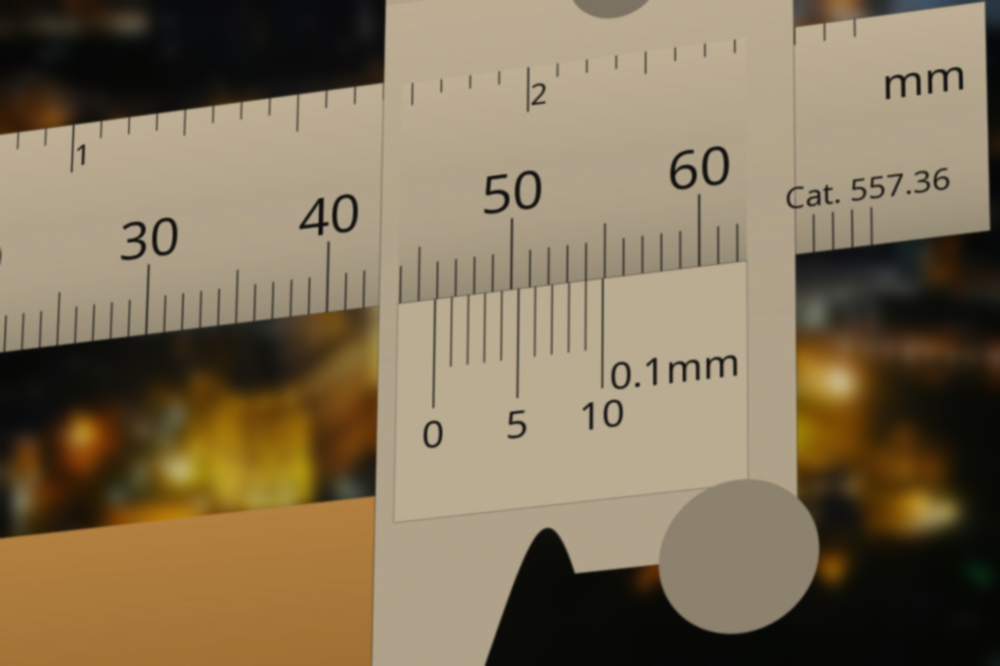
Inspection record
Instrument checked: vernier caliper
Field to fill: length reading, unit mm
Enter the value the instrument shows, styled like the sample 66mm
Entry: 45.9mm
